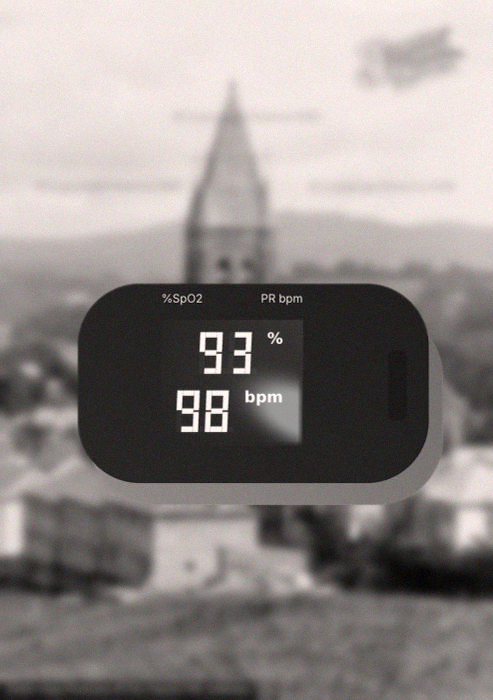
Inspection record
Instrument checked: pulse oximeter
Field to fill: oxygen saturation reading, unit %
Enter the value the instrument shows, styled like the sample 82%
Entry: 93%
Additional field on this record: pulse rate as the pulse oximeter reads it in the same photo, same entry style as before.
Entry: 98bpm
